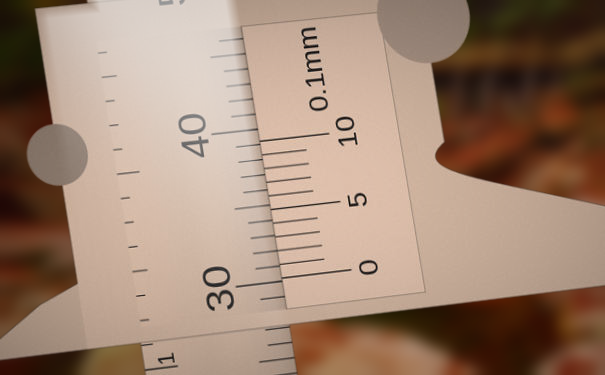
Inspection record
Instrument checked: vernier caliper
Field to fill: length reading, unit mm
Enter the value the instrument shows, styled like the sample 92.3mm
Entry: 30.2mm
